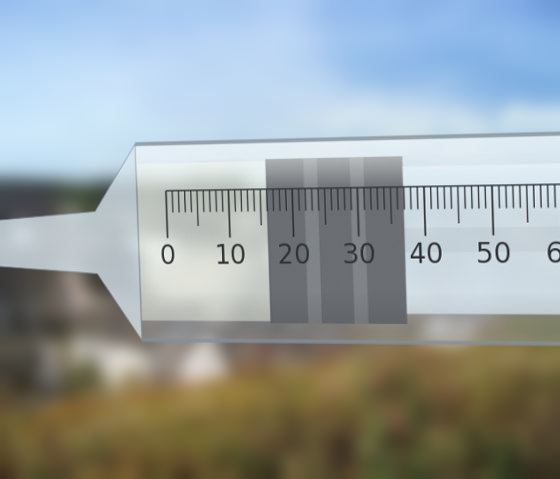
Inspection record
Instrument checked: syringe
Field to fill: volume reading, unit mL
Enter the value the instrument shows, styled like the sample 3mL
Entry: 16mL
